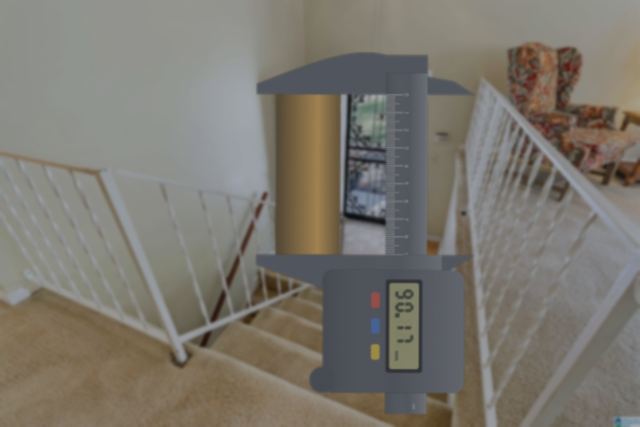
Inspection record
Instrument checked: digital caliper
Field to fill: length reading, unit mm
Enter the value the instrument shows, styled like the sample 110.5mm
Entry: 90.17mm
